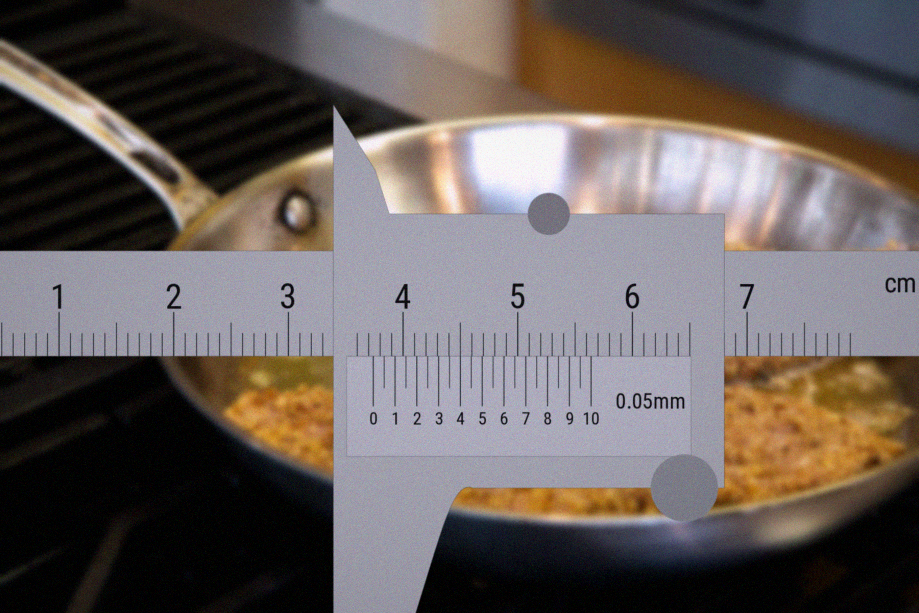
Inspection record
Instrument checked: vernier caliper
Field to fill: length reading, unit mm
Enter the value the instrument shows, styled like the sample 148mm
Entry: 37.4mm
